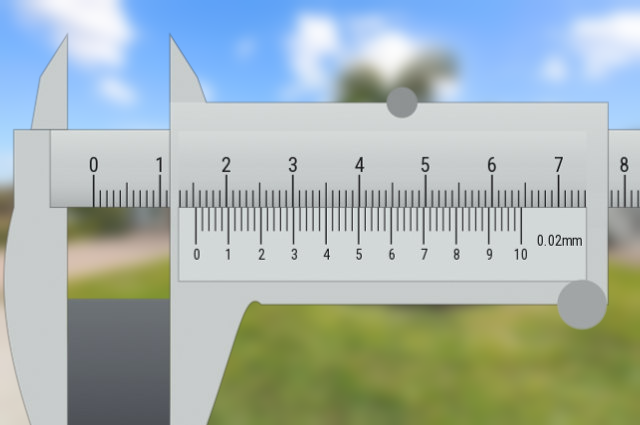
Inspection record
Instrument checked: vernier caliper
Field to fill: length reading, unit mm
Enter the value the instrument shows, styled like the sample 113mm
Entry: 15.4mm
